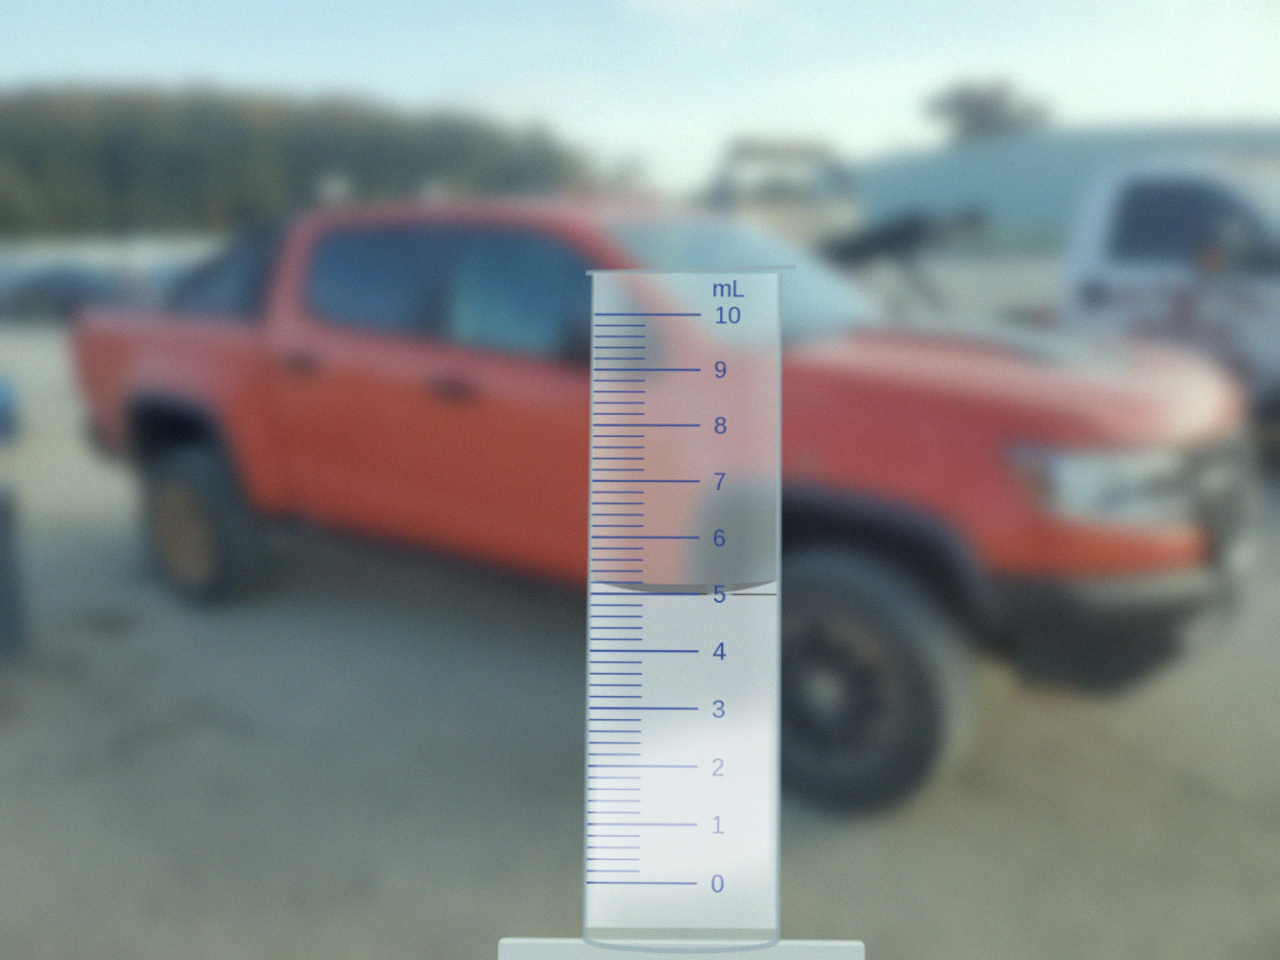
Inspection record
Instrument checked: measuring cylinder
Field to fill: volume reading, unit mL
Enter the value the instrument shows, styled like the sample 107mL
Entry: 5mL
